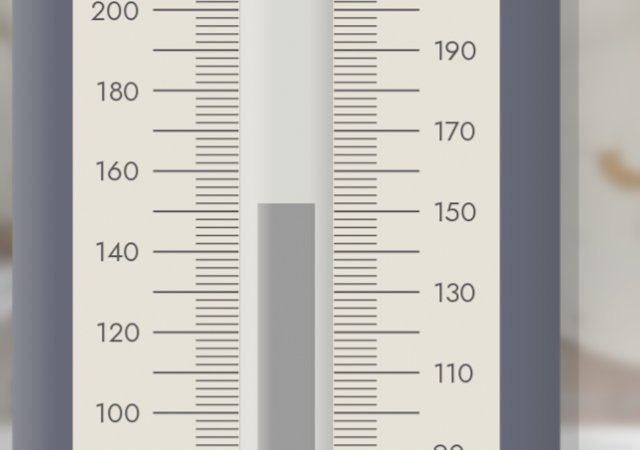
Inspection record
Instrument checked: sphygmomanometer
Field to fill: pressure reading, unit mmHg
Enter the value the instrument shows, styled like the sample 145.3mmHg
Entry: 152mmHg
